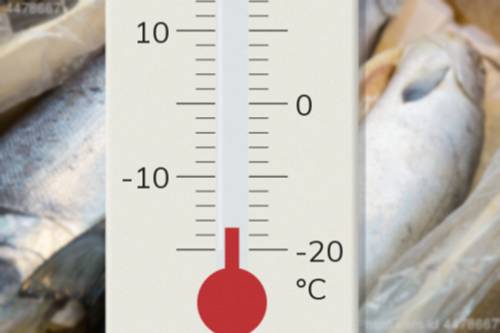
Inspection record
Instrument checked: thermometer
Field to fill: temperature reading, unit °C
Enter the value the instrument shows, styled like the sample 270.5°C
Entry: -17°C
